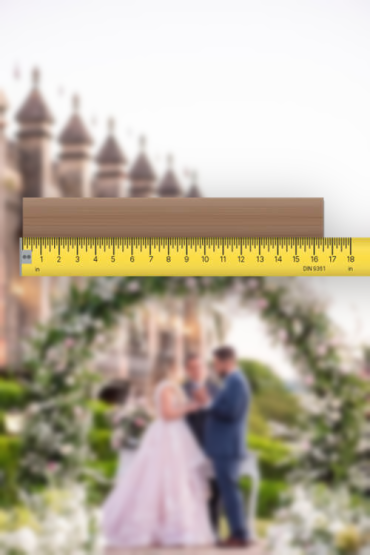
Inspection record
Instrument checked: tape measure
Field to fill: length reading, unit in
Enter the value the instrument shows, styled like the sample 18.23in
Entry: 16.5in
